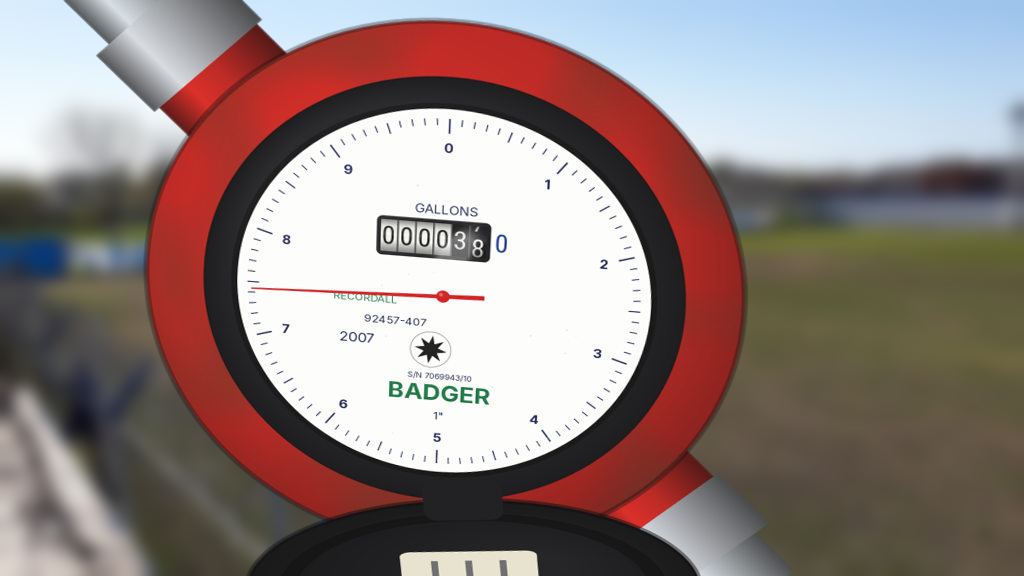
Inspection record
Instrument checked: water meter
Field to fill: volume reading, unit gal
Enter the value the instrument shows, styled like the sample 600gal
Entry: 377.4gal
